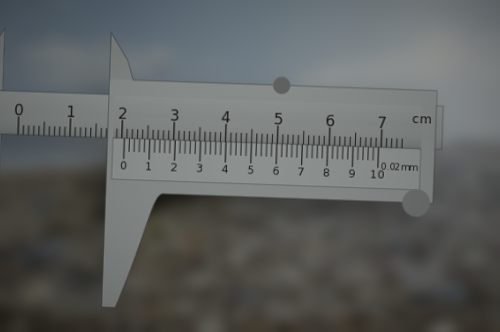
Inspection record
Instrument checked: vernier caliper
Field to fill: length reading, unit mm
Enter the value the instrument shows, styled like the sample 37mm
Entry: 20.5mm
